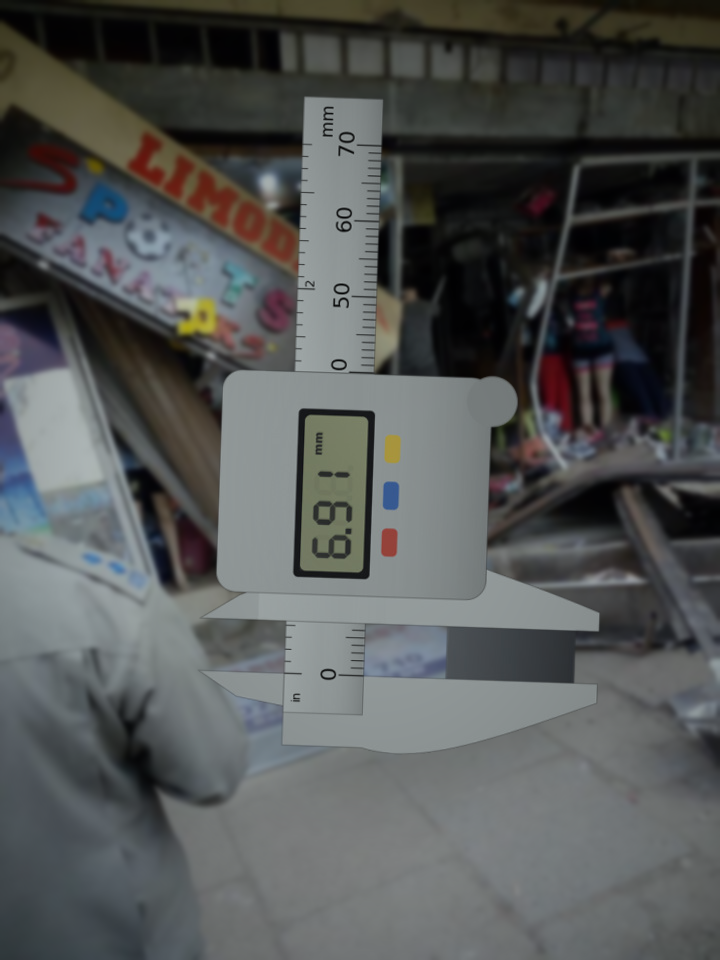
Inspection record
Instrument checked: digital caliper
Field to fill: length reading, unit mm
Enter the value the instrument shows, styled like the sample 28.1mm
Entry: 6.91mm
